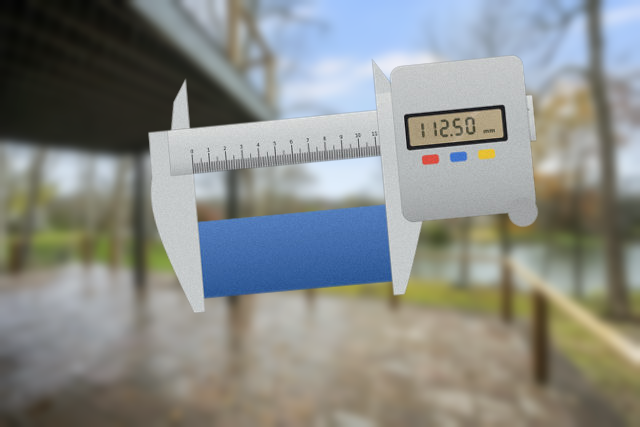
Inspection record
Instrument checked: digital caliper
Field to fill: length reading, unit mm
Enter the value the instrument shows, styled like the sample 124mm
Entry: 112.50mm
